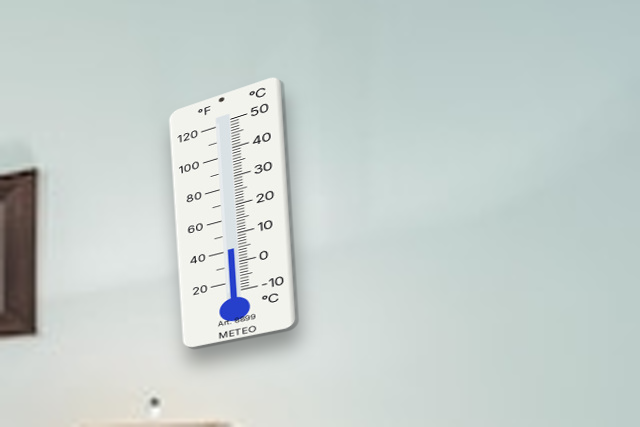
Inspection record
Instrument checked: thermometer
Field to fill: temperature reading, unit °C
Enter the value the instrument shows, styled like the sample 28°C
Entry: 5°C
